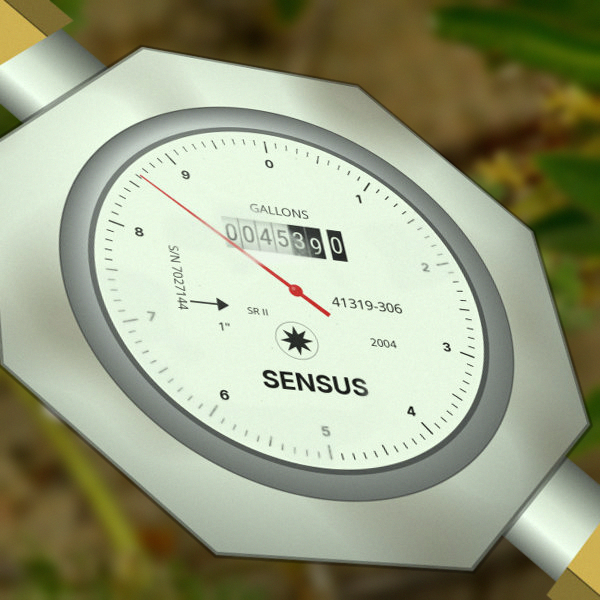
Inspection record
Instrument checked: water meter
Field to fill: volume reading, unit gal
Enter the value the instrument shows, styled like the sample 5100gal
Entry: 45388.6gal
